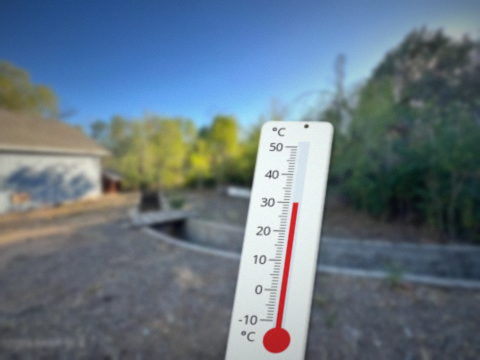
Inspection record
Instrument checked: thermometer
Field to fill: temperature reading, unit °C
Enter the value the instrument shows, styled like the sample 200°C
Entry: 30°C
